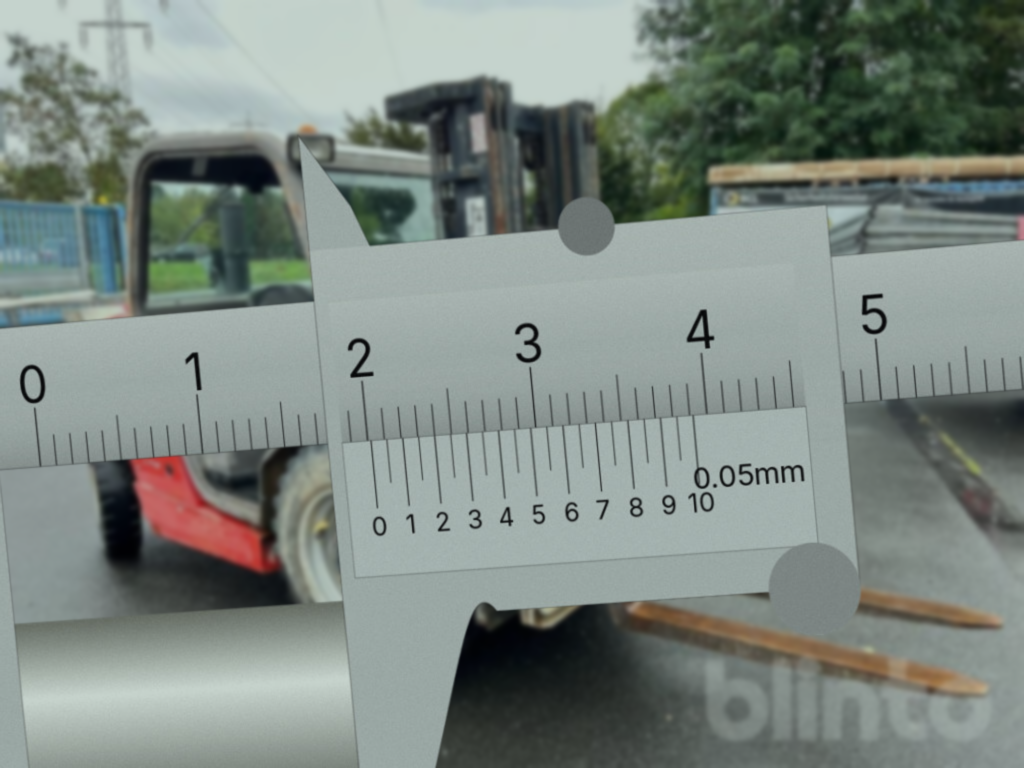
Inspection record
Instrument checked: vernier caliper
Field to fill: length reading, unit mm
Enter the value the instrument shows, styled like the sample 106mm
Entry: 20.2mm
